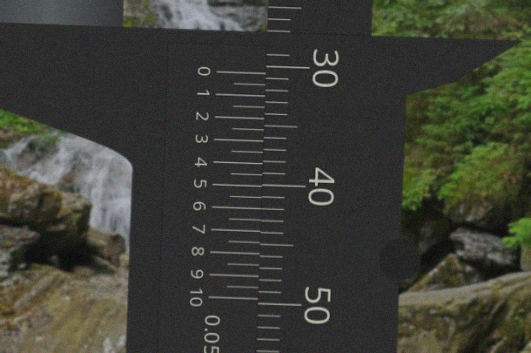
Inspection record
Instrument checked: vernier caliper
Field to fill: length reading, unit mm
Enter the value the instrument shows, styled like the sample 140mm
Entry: 30.6mm
